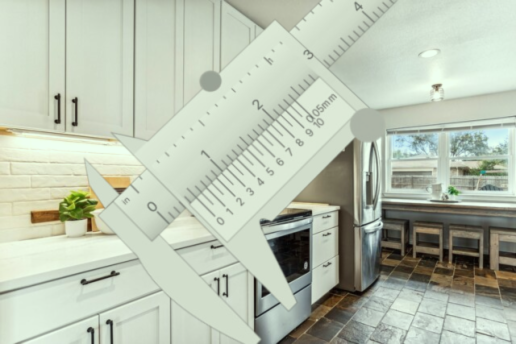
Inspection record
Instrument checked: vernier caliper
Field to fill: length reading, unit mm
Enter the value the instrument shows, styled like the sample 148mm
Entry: 5.0mm
